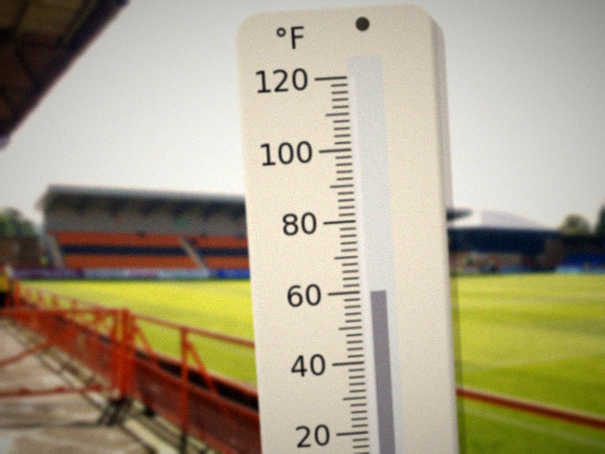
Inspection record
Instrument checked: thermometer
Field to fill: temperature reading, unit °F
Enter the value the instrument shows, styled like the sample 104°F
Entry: 60°F
